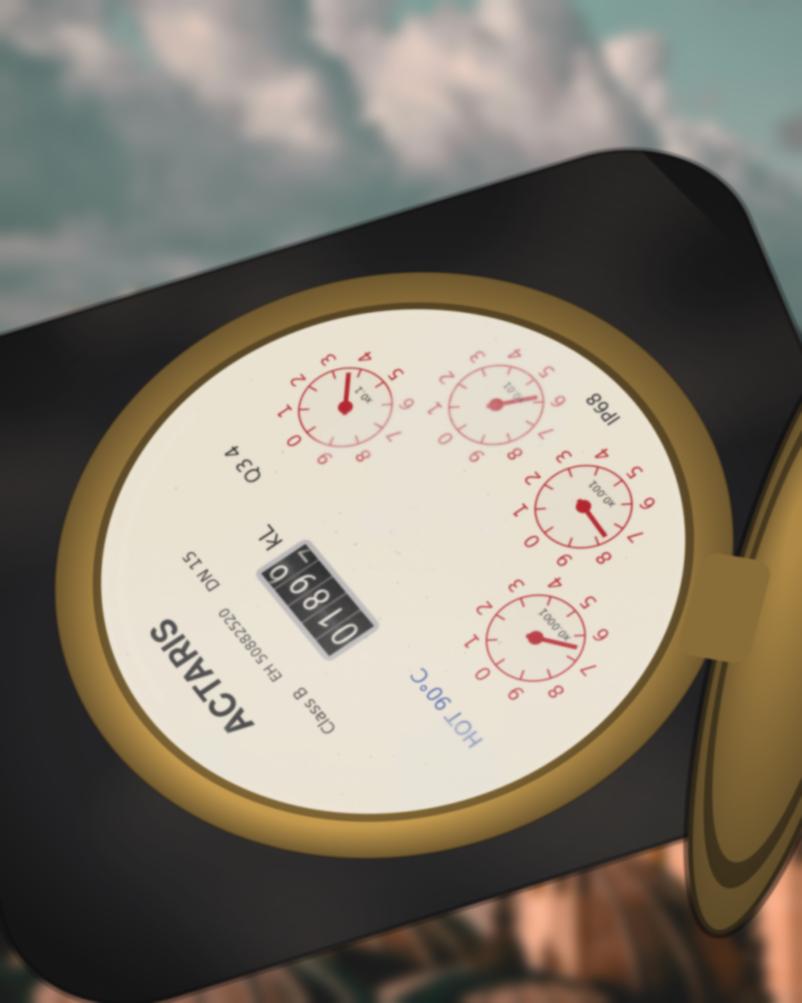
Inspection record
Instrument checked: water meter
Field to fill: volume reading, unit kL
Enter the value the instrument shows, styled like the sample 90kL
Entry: 1896.3576kL
